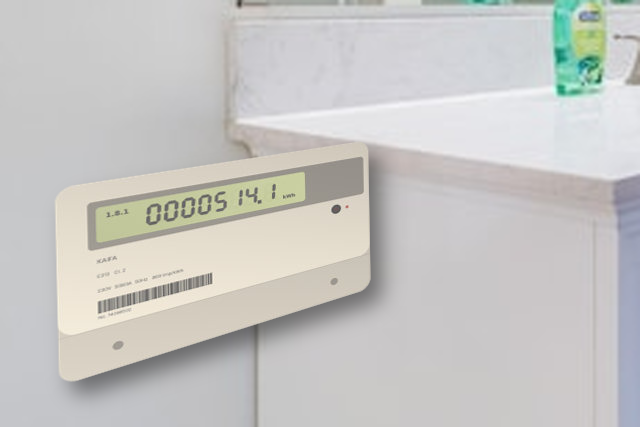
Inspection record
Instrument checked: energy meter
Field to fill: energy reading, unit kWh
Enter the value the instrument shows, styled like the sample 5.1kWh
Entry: 514.1kWh
